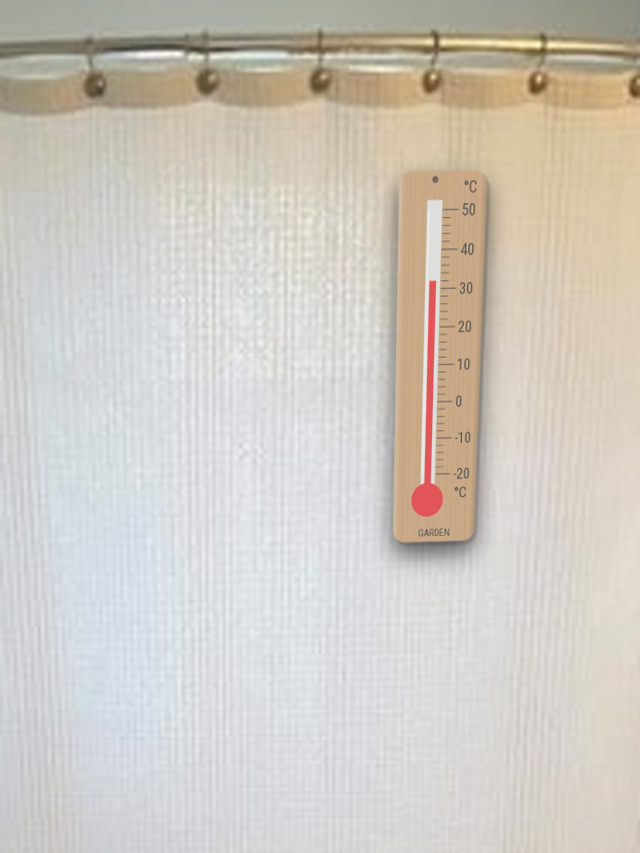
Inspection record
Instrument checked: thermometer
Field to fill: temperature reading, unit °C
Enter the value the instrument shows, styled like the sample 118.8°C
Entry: 32°C
